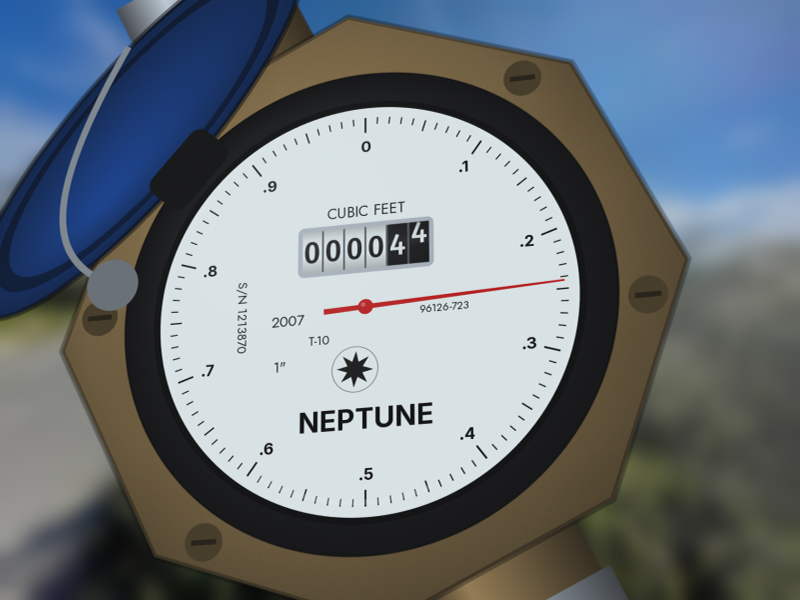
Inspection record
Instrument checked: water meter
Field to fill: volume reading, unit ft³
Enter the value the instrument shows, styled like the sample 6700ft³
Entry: 44.24ft³
